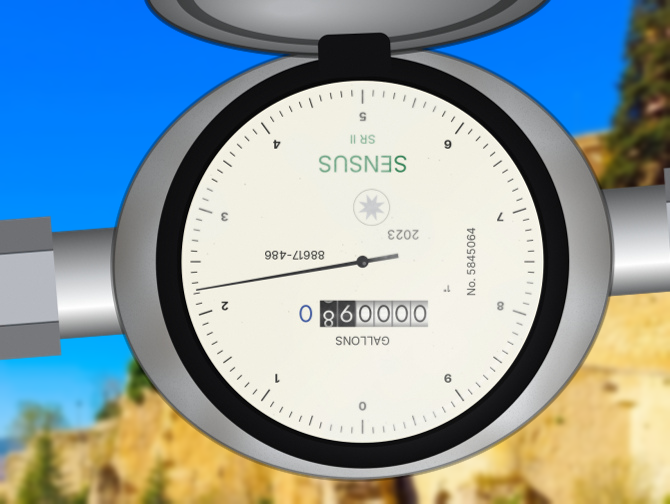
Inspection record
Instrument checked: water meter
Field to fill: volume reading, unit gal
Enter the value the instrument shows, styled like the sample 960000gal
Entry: 982.2gal
